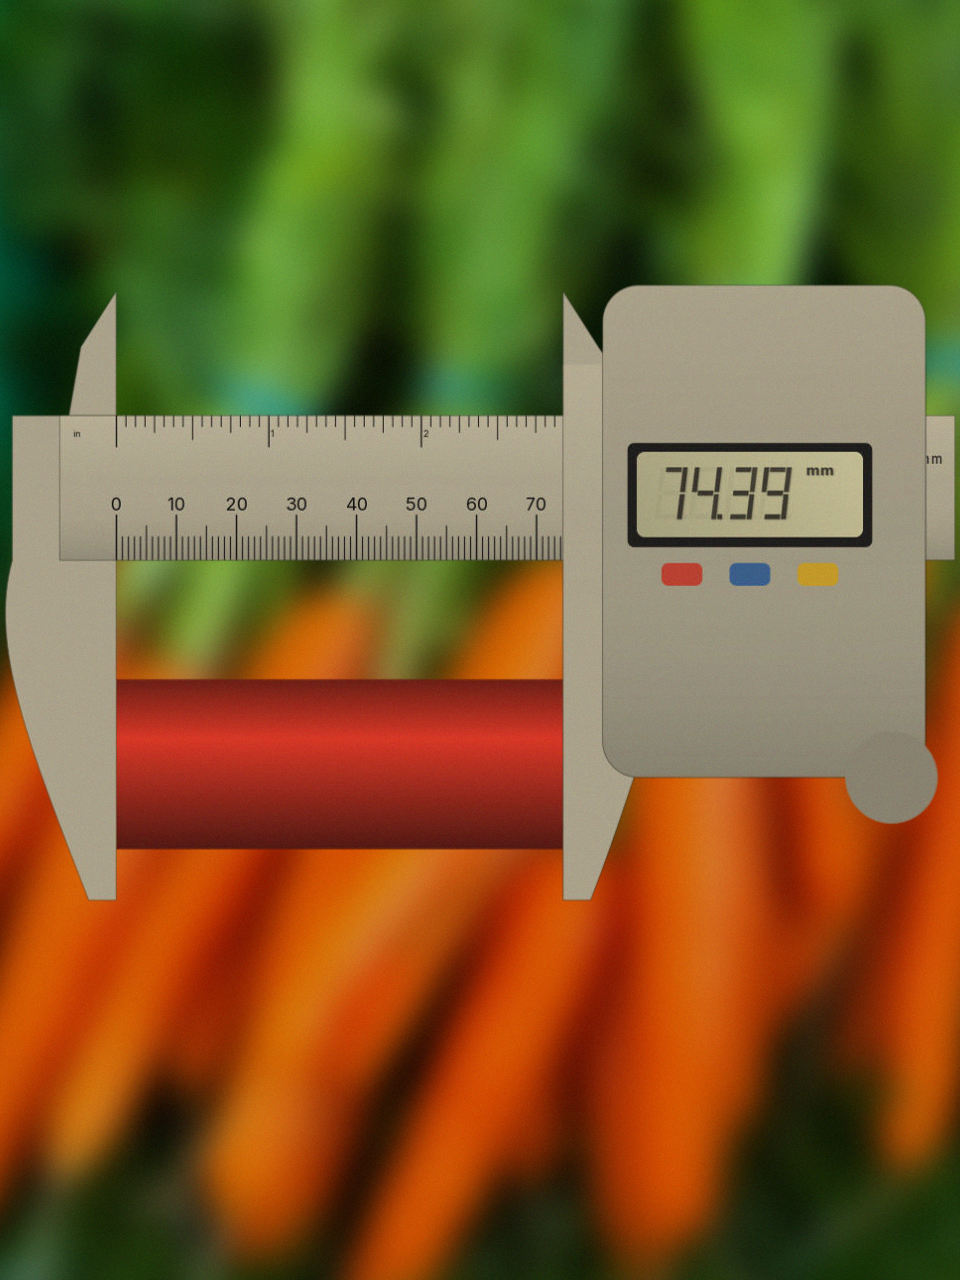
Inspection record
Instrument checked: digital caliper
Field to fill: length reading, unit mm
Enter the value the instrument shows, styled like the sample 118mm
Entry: 74.39mm
